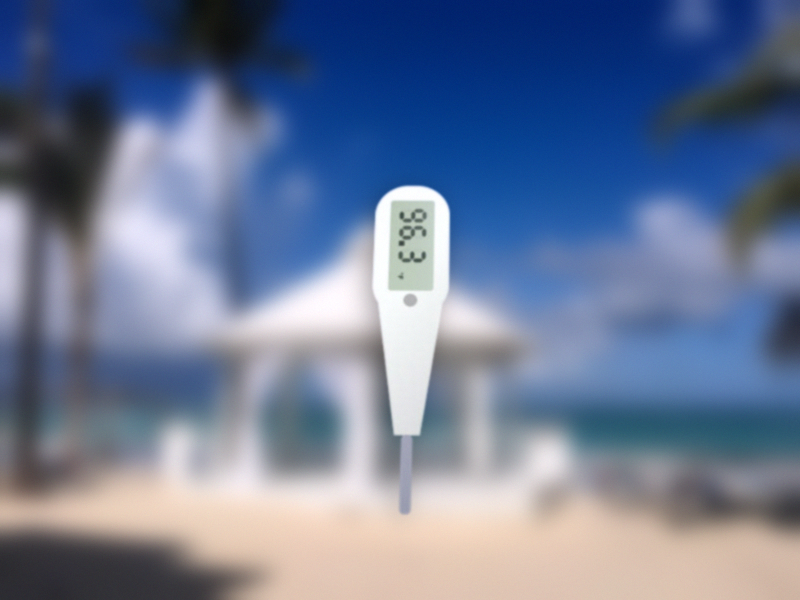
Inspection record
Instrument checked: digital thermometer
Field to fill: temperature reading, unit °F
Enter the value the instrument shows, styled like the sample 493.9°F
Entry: 96.3°F
